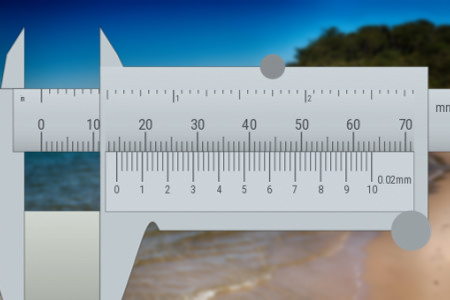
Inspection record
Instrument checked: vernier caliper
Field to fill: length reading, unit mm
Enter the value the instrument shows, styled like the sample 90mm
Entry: 14.5mm
